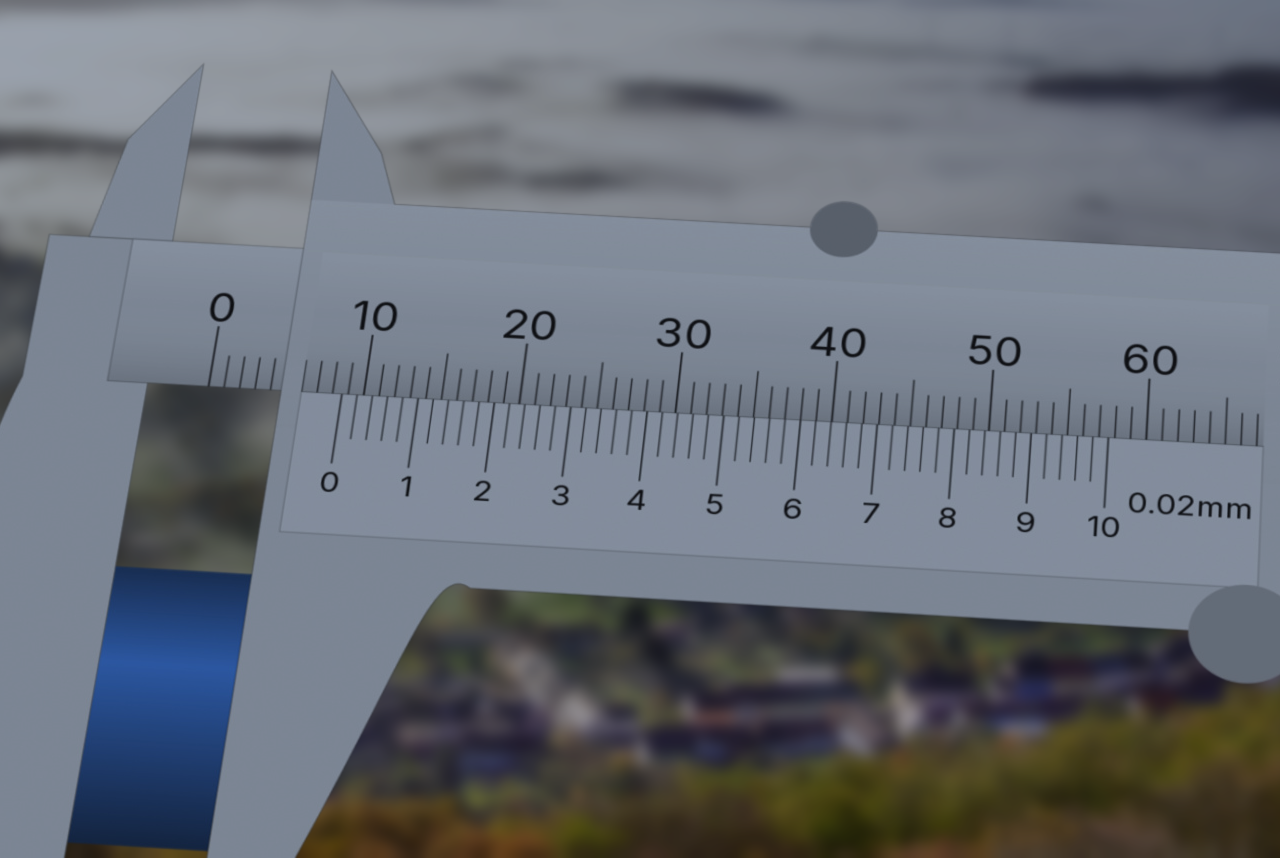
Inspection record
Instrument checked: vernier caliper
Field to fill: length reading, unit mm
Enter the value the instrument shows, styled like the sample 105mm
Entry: 8.6mm
